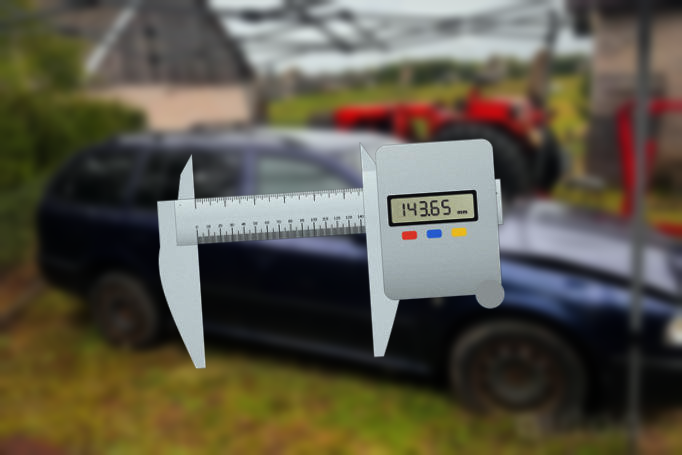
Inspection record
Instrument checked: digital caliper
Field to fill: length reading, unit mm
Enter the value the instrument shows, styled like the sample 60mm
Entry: 143.65mm
